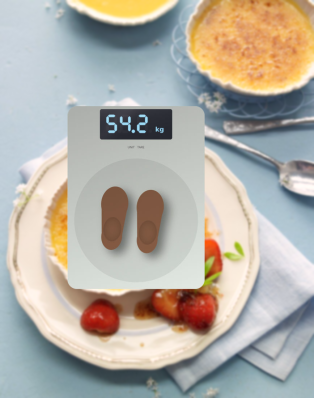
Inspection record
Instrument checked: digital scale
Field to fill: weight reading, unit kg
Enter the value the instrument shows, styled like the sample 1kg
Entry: 54.2kg
